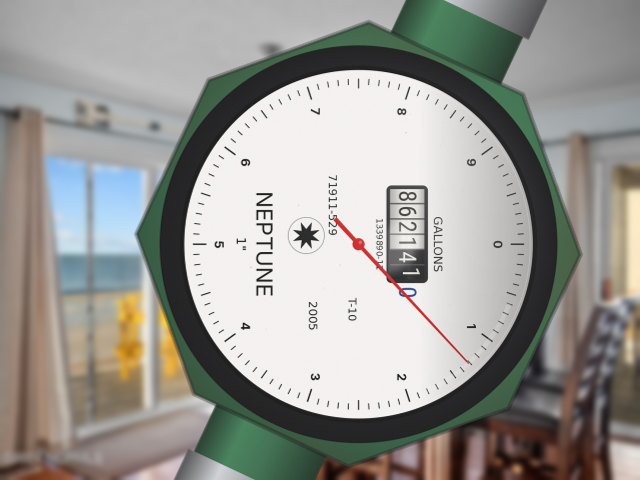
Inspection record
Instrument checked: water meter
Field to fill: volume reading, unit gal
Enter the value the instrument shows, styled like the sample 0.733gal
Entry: 8621411.3gal
